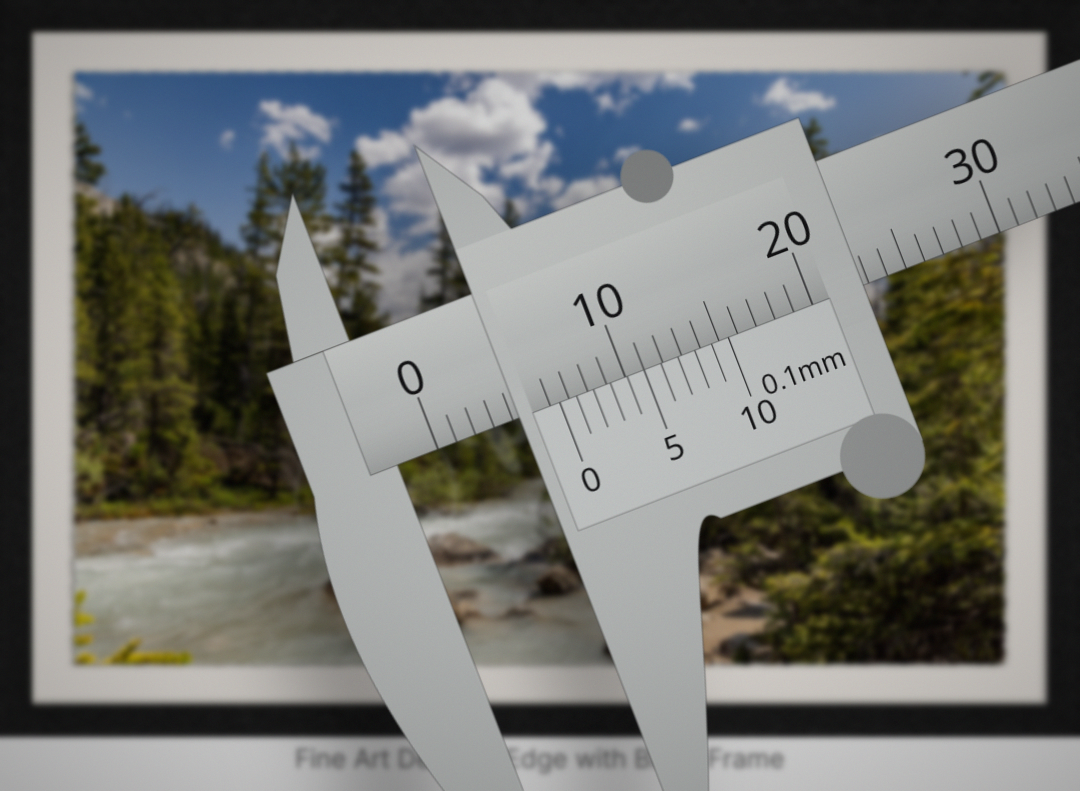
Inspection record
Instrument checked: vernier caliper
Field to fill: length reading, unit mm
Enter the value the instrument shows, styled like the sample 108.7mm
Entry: 6.5mm
